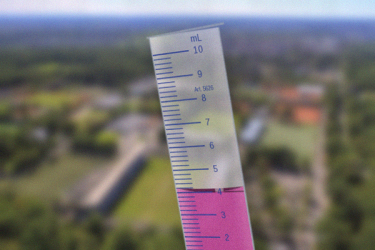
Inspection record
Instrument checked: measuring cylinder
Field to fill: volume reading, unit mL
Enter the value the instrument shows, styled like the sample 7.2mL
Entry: 4mL
